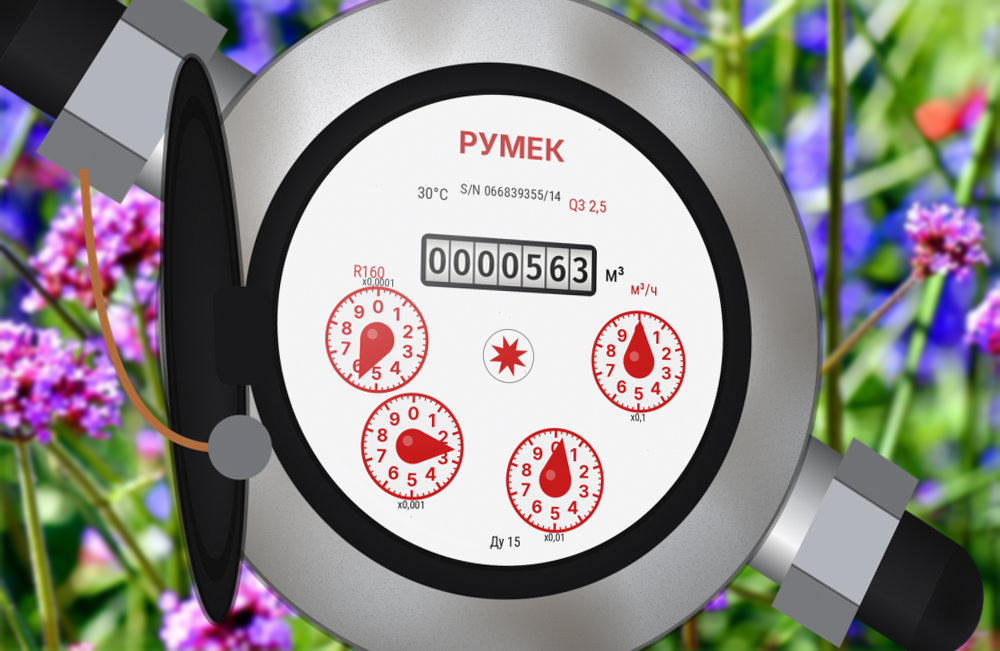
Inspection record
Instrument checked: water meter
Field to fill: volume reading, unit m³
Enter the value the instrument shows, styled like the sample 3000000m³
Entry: 563.0025m³
